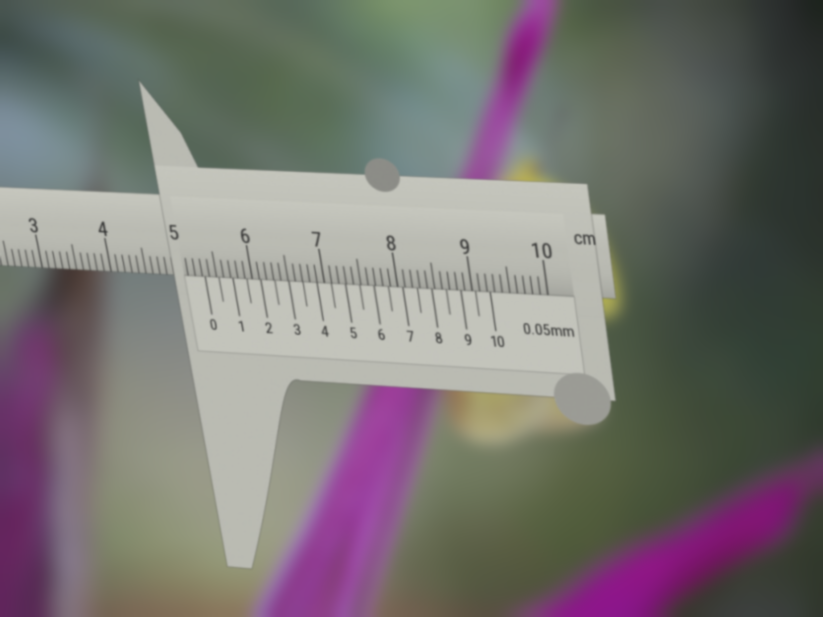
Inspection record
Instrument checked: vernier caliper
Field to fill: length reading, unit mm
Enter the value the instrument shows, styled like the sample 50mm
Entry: 53.4mm
